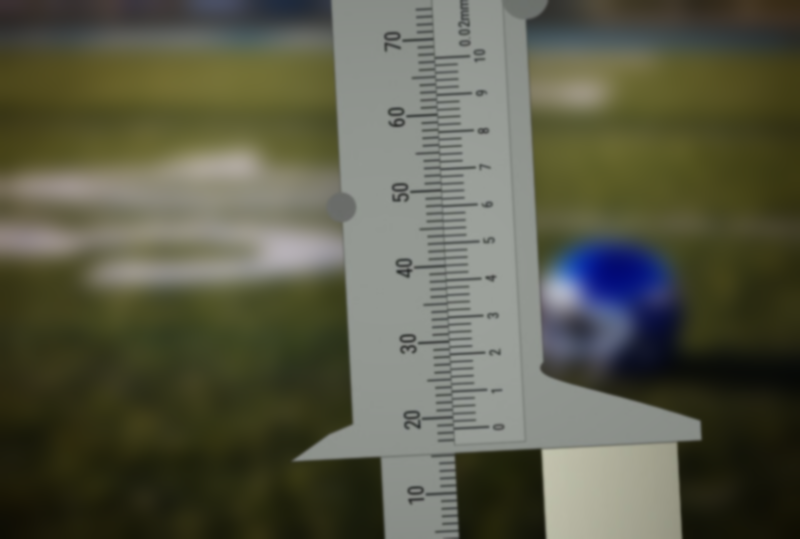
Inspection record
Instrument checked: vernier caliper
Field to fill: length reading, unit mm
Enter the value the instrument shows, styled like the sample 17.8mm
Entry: 18.5mm
